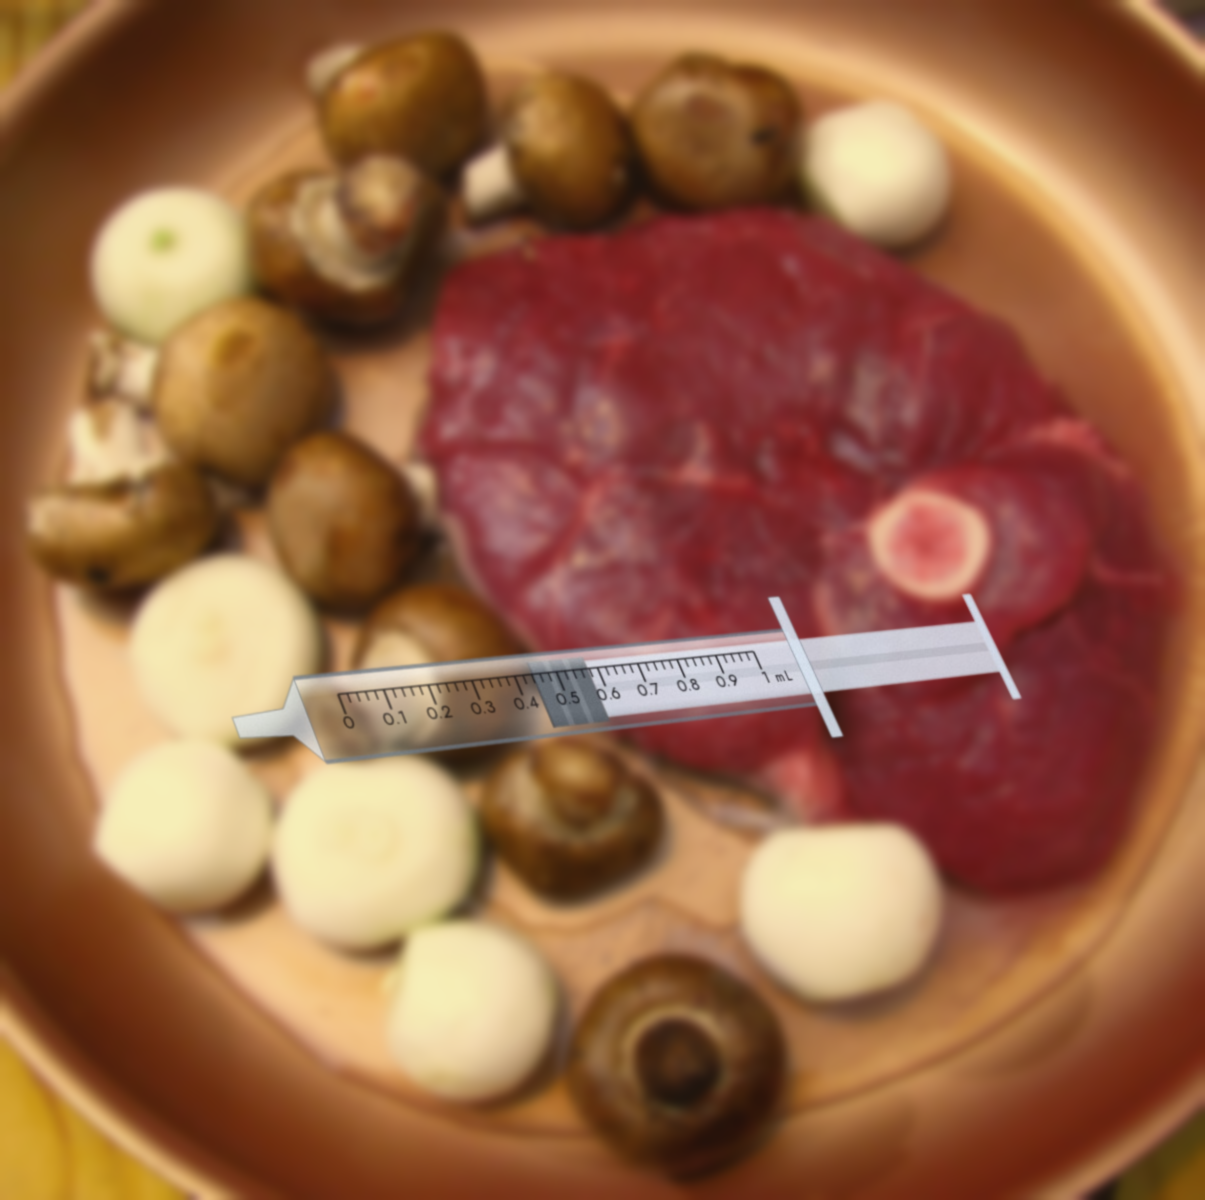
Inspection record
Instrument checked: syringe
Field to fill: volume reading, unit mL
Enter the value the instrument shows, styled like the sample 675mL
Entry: 0.44mL
